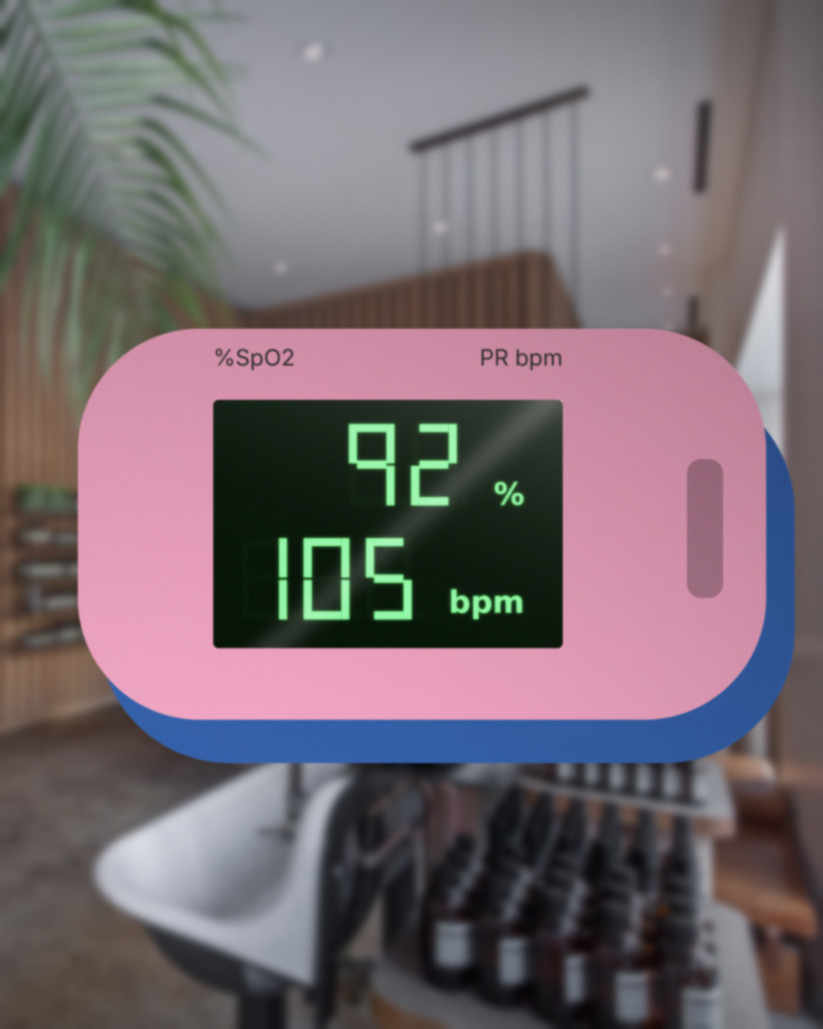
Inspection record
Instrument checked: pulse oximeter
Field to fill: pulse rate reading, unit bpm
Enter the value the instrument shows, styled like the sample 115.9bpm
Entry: 105bpm
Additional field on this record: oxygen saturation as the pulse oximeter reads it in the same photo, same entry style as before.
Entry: 92%
